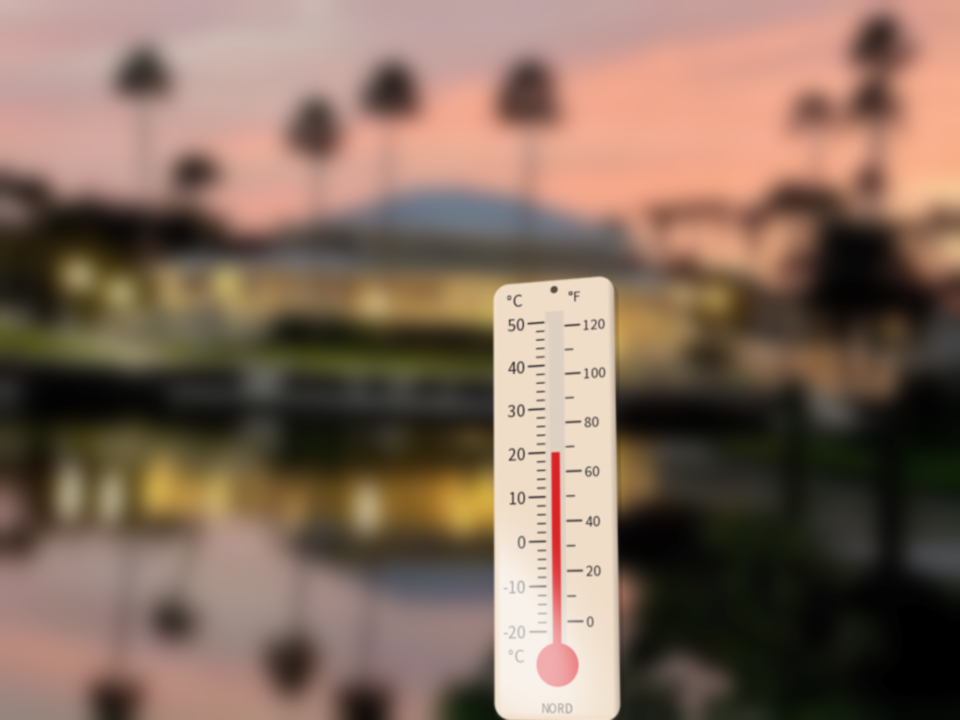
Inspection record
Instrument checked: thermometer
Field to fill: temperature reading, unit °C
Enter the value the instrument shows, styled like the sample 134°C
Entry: 20°C
